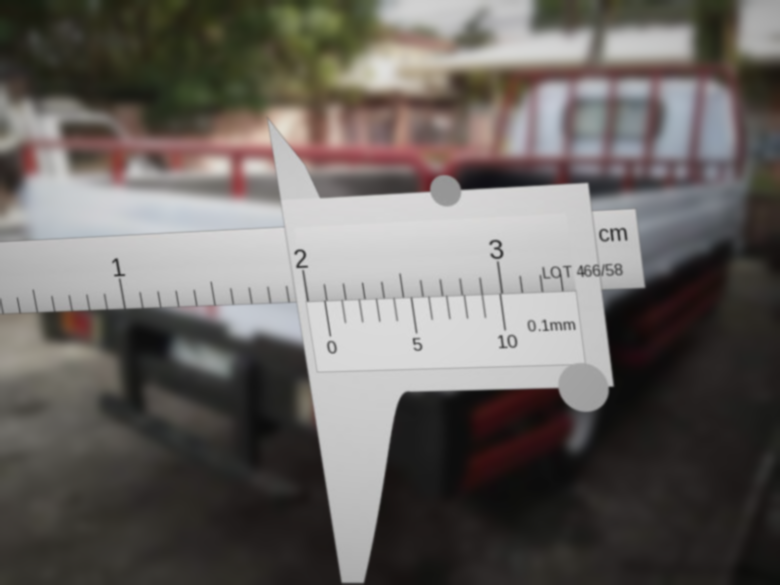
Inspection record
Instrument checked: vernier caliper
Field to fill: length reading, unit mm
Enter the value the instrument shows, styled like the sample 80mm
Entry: 20.9mm
